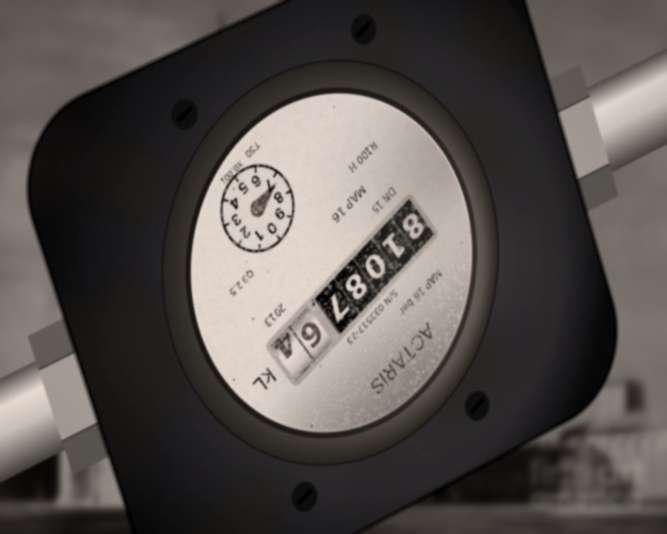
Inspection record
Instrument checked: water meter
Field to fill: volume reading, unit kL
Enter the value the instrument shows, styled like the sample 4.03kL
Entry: 81087.637kL
